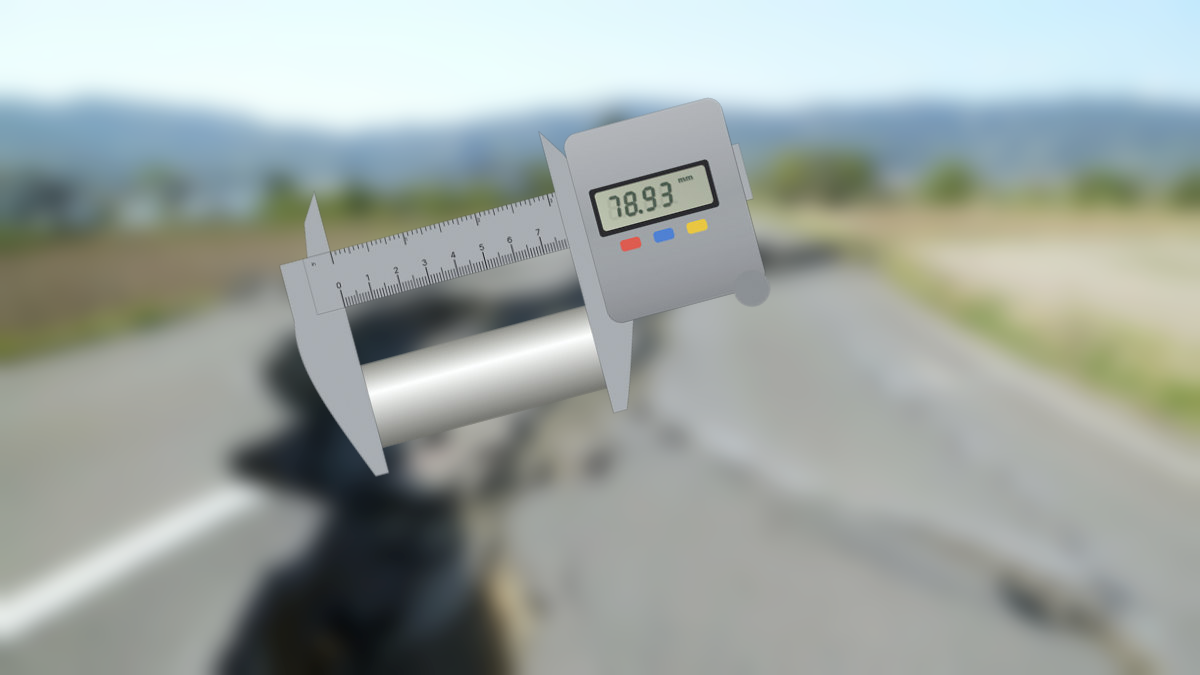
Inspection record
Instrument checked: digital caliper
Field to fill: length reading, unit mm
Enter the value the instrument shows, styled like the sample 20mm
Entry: 78.93mm
